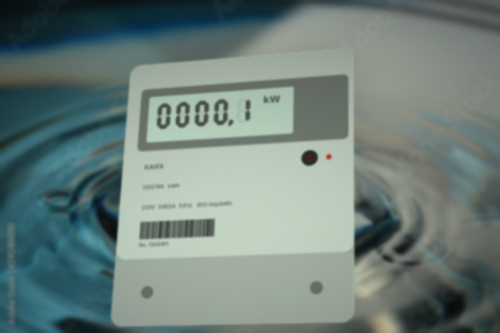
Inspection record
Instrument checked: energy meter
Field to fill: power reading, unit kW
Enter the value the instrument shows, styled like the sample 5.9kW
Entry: 0.1kW
